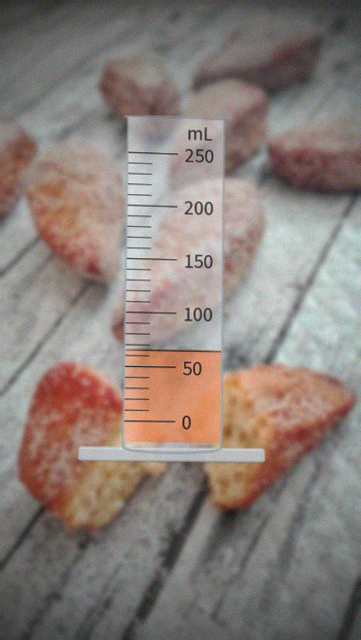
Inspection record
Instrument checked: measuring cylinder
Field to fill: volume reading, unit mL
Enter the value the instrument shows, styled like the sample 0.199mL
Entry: 65mL
